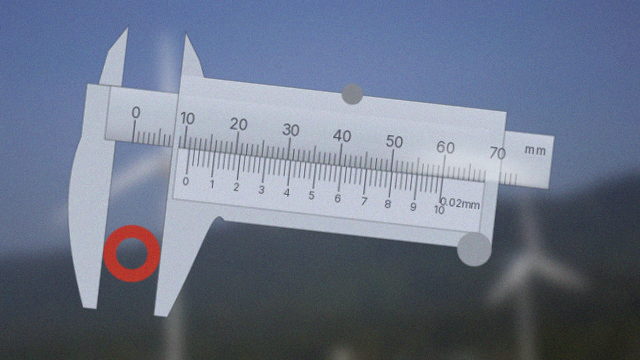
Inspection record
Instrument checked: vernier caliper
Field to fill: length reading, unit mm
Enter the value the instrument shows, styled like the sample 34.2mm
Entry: 11.0mm
